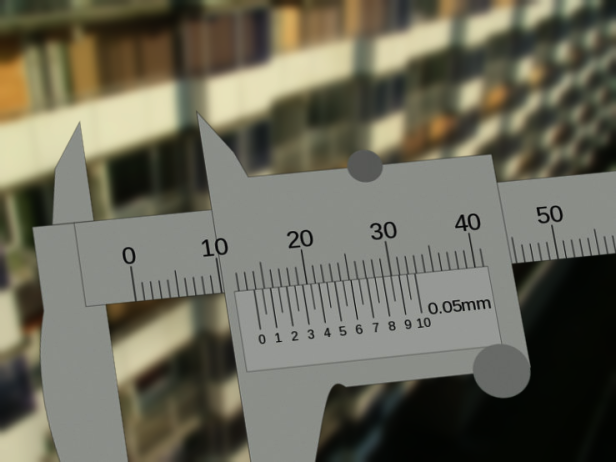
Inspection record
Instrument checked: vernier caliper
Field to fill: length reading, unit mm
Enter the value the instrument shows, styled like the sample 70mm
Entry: 13.8mm
